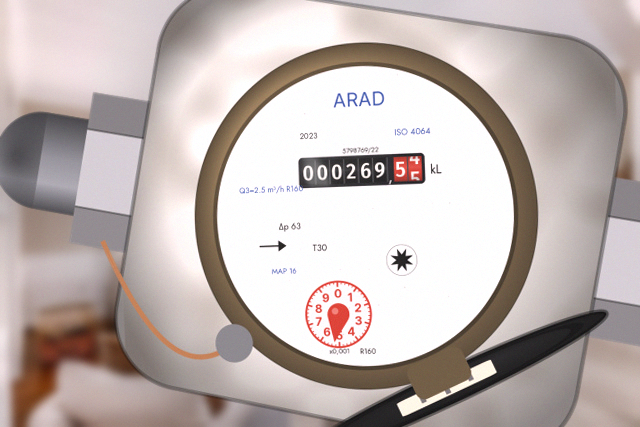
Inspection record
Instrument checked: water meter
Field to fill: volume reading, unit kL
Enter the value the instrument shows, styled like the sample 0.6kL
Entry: 269.545kL
